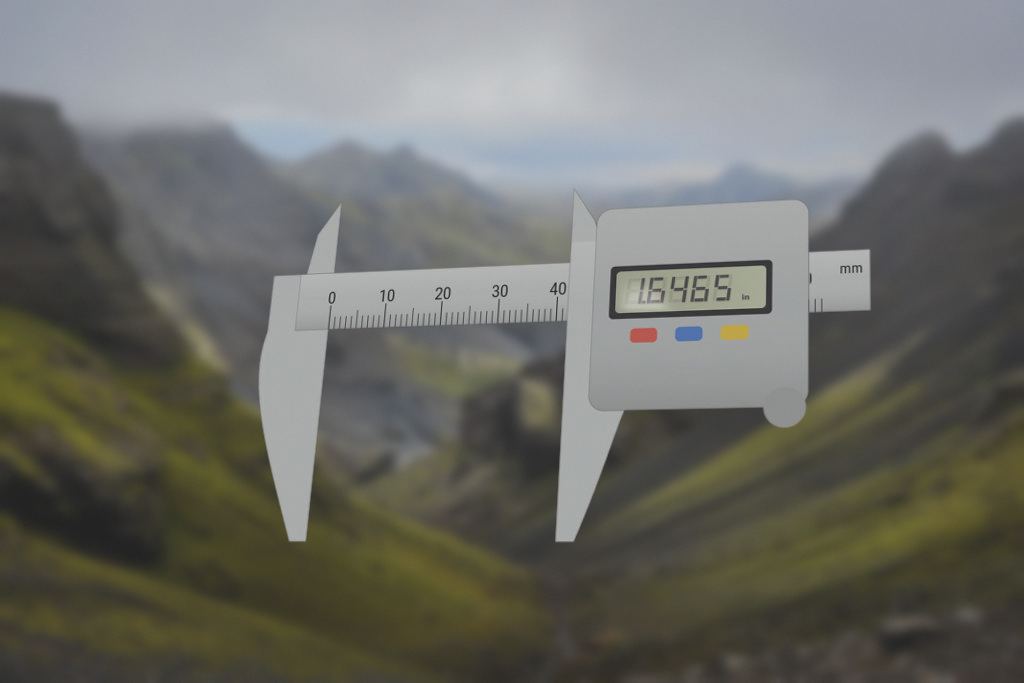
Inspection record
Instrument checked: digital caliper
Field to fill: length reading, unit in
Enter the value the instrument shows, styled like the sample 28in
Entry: 1.6465in
